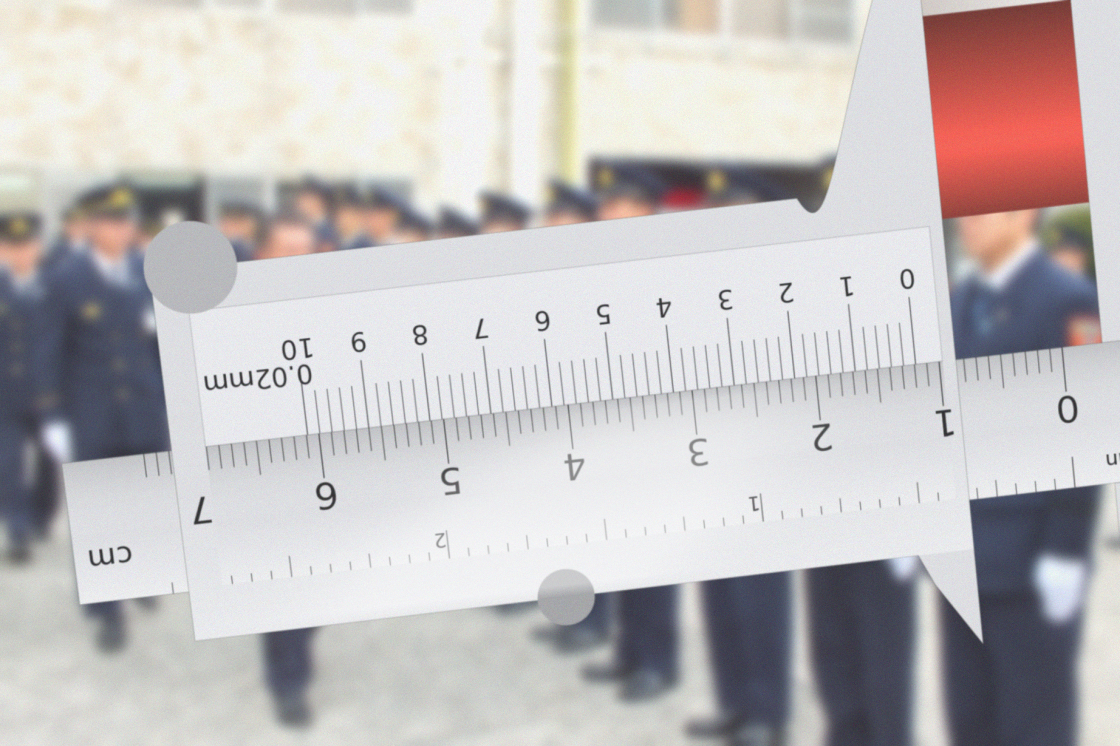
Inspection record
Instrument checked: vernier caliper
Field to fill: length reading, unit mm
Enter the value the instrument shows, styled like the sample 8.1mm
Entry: 11.9mm
